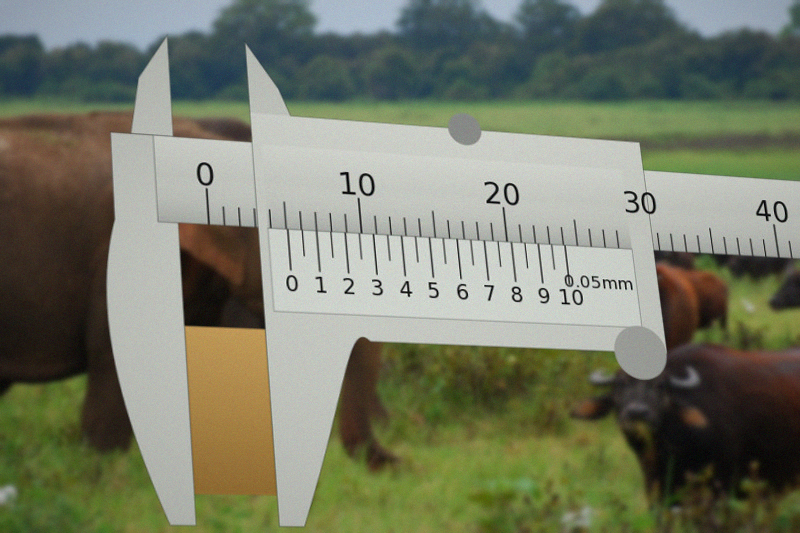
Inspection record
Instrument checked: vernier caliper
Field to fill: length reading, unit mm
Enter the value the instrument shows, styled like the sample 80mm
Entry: 5.1mm
